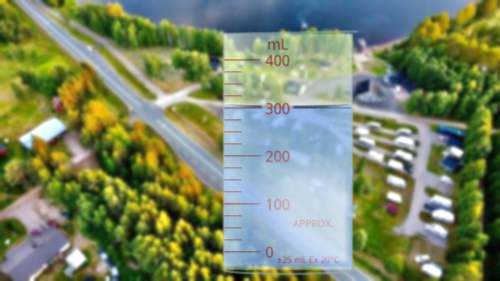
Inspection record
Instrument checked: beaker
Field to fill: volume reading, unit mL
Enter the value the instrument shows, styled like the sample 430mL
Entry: 300mL
